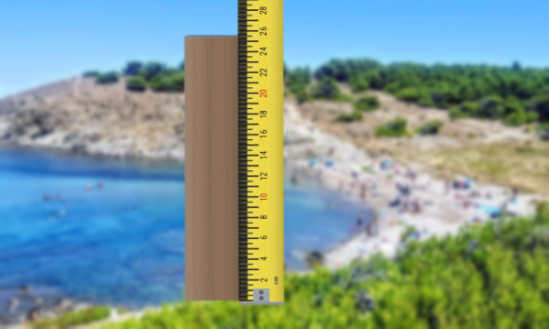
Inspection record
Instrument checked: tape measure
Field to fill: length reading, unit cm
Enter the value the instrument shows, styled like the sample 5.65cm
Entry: 25.5cm
